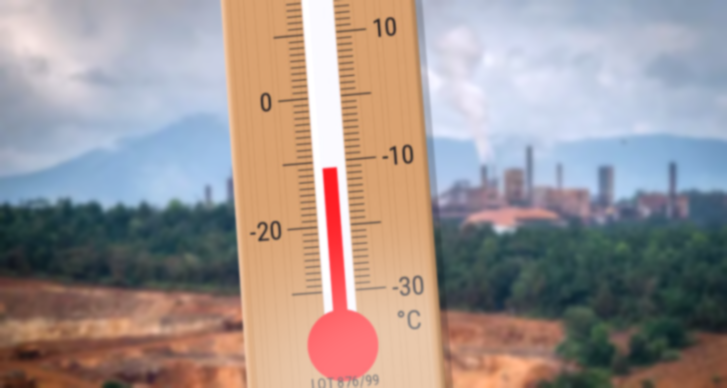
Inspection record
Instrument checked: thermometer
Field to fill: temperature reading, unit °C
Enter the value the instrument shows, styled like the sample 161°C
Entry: -11°C
